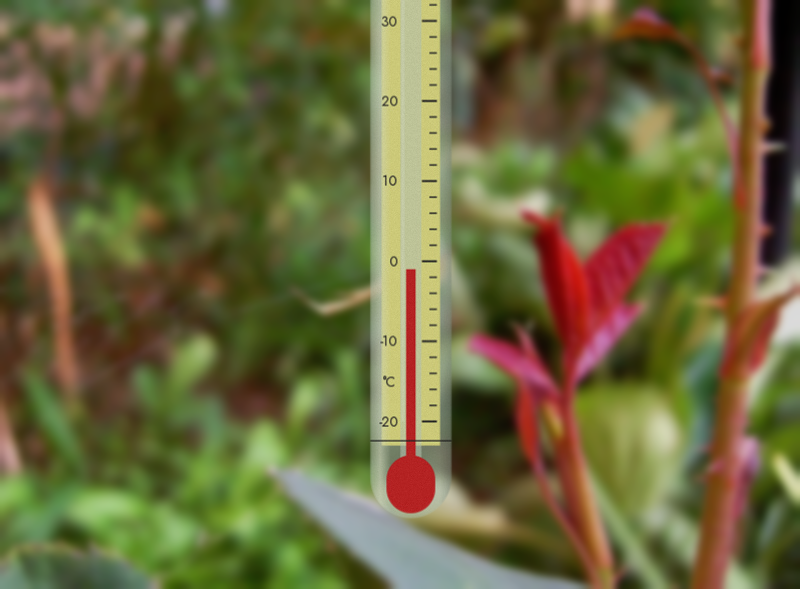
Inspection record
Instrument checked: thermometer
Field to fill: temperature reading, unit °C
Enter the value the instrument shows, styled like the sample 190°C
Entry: -1°C
